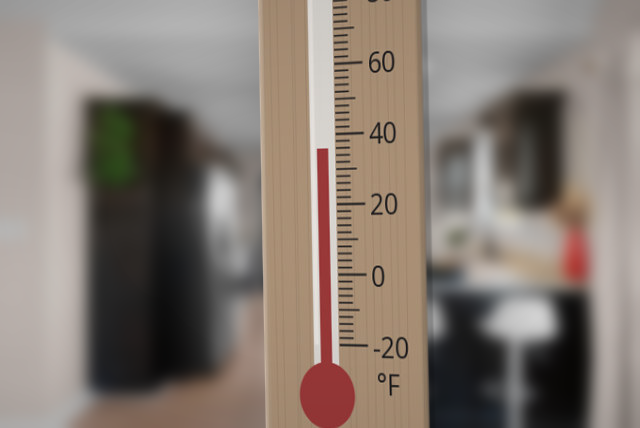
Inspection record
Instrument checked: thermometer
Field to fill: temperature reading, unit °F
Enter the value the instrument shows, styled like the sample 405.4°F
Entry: 36°F
